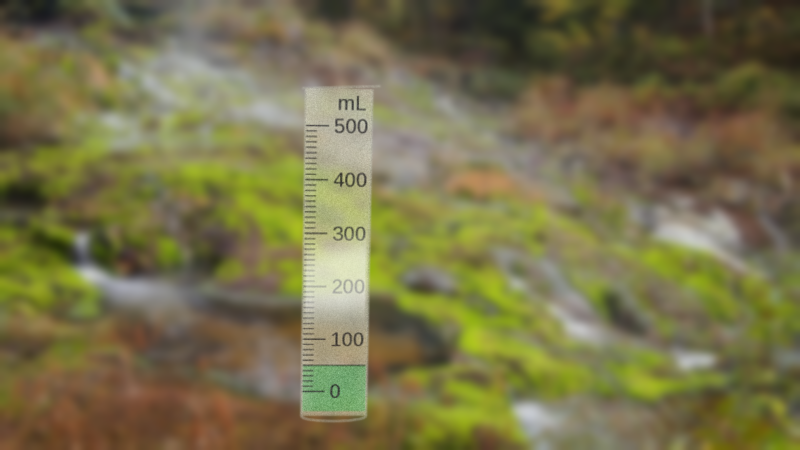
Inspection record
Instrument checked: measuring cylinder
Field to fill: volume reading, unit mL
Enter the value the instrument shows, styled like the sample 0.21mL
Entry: 50mL
